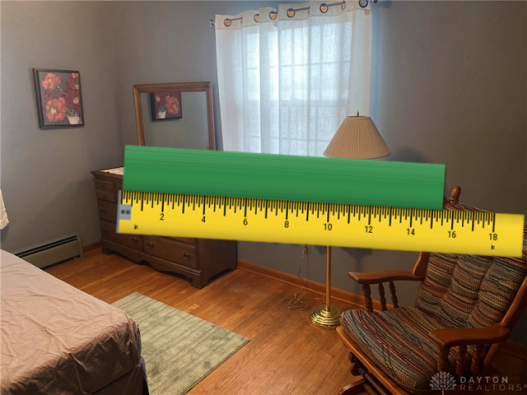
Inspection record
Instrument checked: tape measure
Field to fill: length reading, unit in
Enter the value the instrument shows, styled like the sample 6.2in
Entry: 15.5in
